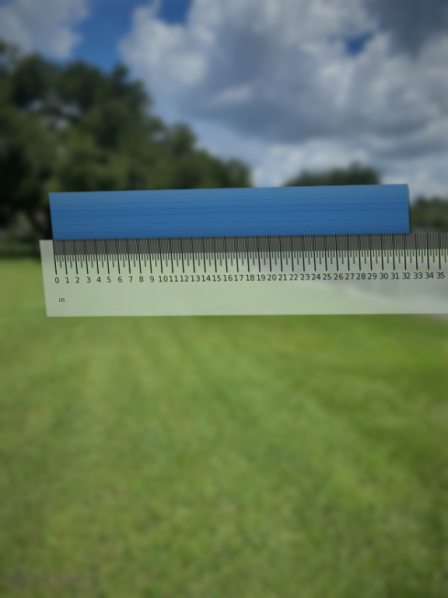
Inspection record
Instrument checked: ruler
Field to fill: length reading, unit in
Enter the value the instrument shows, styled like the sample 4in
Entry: 32.5in
